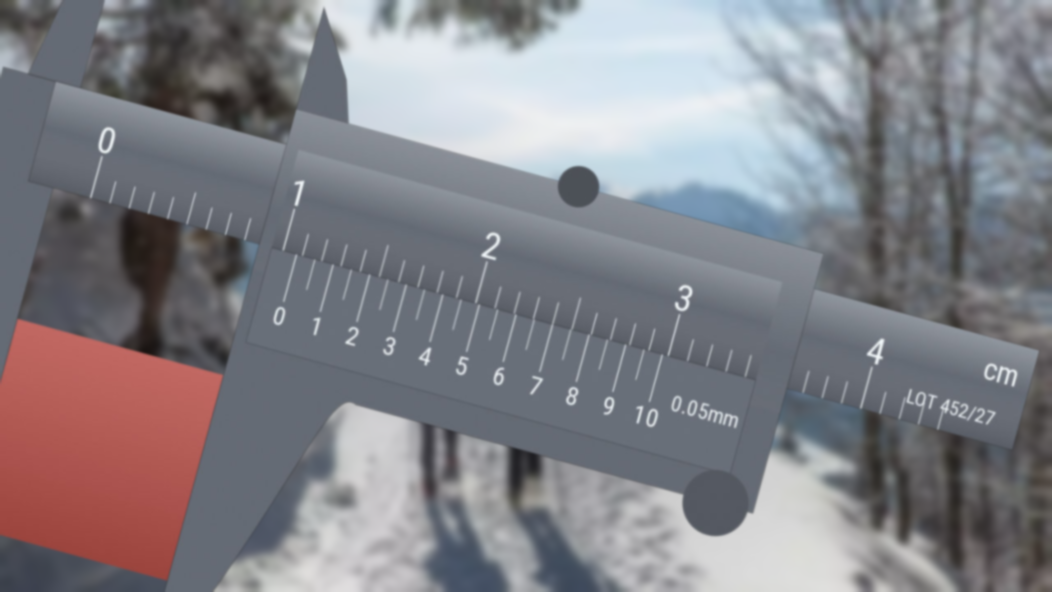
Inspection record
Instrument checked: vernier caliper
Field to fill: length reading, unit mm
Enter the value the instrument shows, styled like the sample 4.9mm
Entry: 10.7mm
